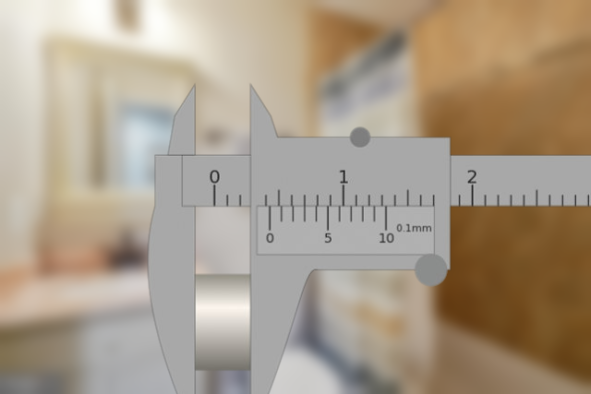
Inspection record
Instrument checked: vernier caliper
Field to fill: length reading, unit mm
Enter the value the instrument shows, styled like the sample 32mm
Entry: 4.3mm
